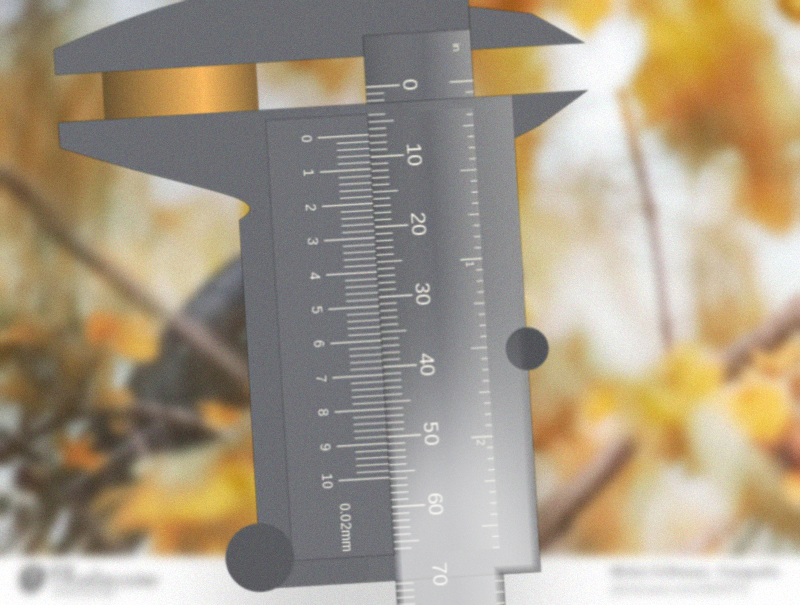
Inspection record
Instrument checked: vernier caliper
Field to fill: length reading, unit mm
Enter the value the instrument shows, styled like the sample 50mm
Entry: 6.8mm
